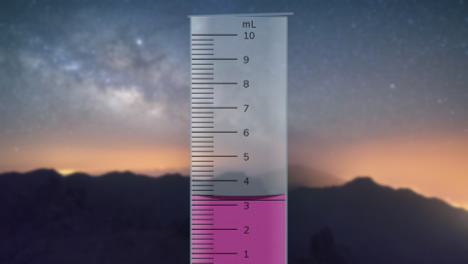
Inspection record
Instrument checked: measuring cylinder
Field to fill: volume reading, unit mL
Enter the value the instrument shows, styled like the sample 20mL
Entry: 3.2mL
